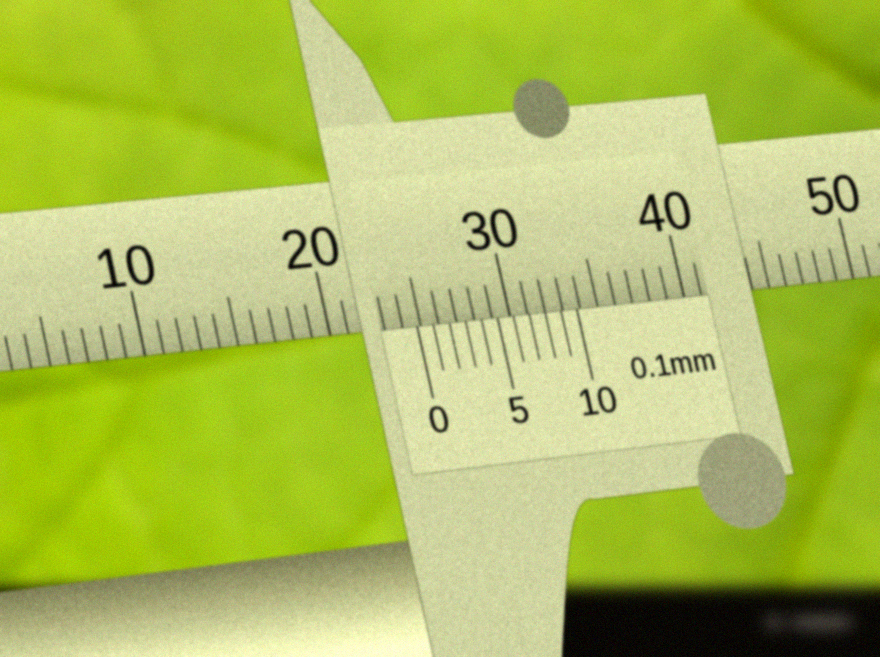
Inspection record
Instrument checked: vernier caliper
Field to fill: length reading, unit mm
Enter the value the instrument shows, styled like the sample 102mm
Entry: 24.8mm
